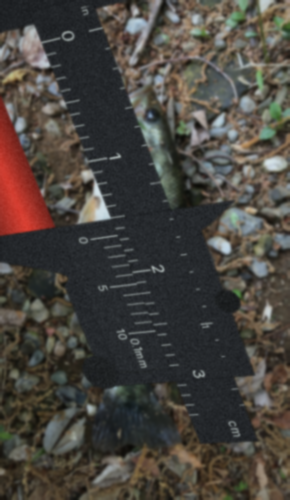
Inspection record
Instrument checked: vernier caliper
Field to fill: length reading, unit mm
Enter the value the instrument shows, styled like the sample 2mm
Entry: 16.6mm
